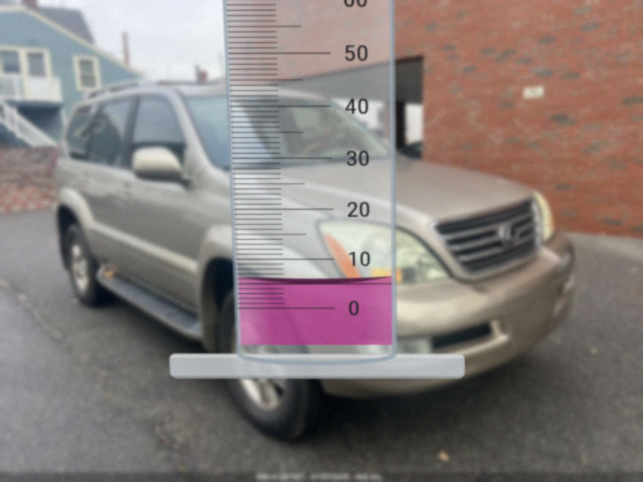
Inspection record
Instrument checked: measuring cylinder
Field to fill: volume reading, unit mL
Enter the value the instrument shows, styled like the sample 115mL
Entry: 5mL
